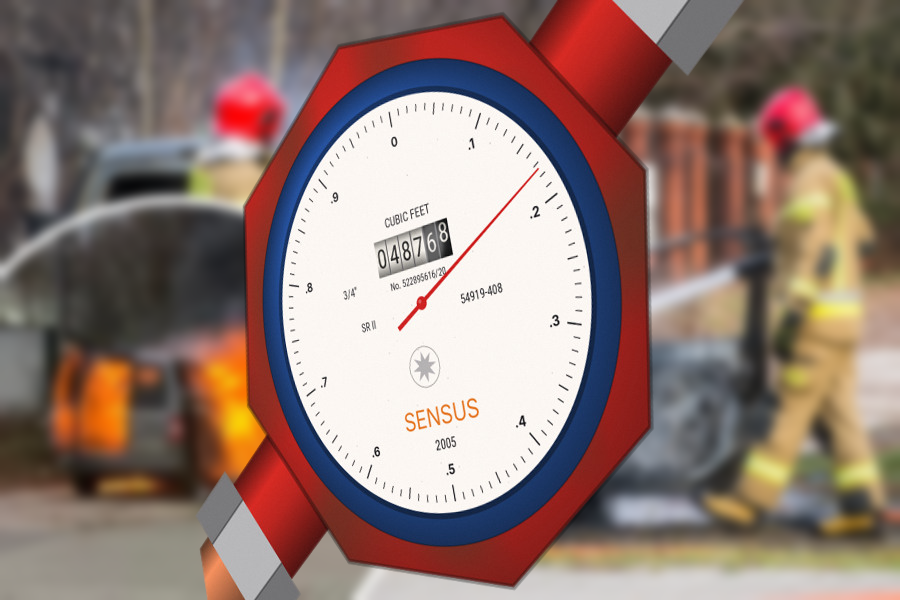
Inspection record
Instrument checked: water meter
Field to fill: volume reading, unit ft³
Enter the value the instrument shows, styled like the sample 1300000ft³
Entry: 48768.17ft³
